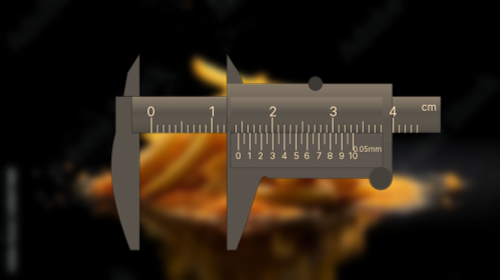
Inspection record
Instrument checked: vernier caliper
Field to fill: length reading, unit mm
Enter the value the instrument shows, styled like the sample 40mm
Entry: 14.4mm
